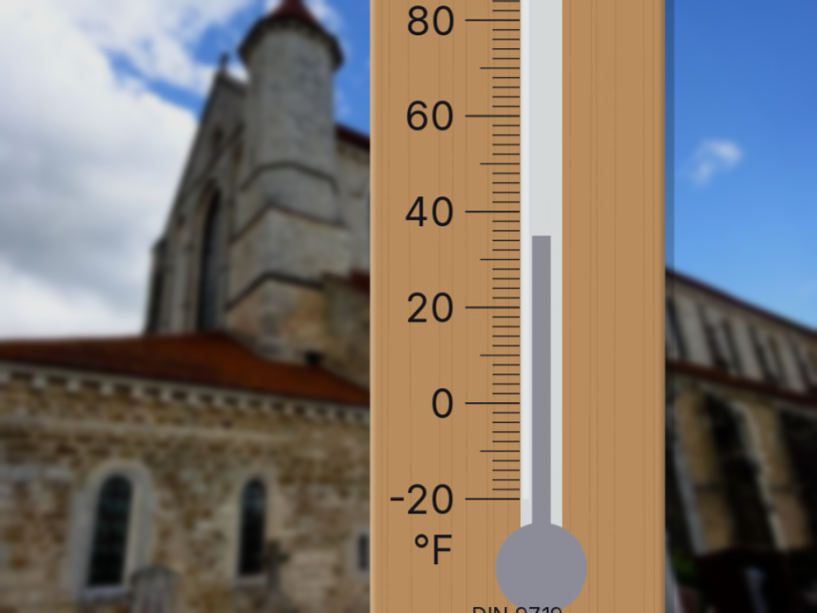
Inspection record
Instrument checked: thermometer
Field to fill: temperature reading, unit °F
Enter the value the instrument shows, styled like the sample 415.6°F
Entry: 35°F
